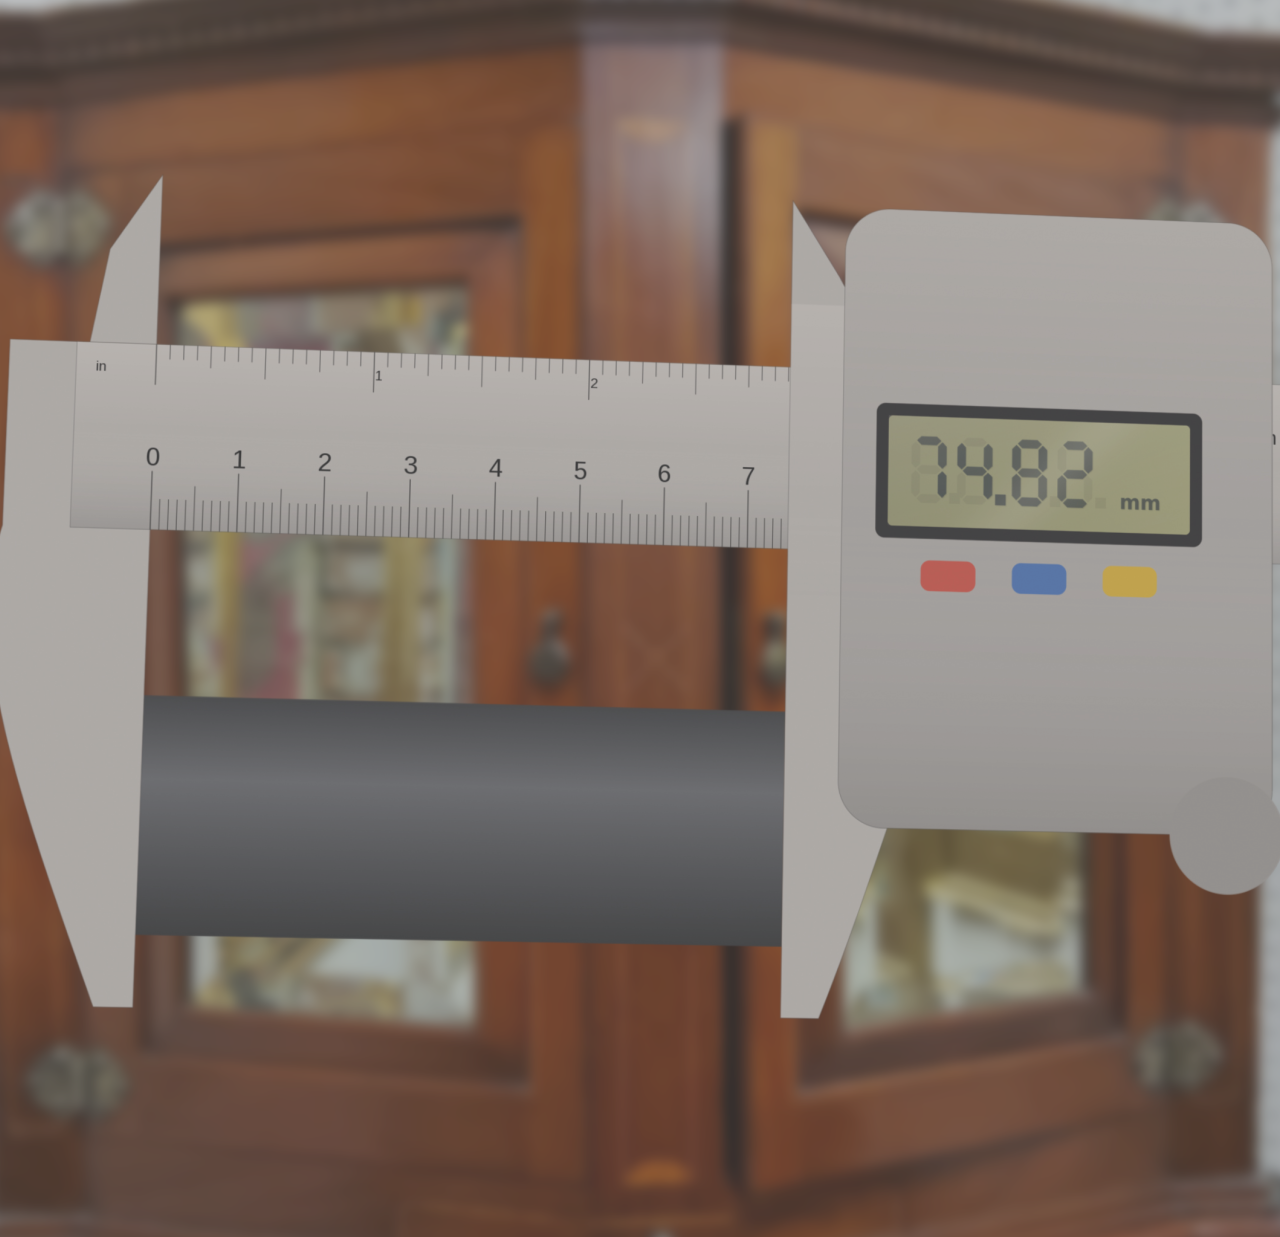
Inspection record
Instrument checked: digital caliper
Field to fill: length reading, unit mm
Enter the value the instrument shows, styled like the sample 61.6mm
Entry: 74.82mm
